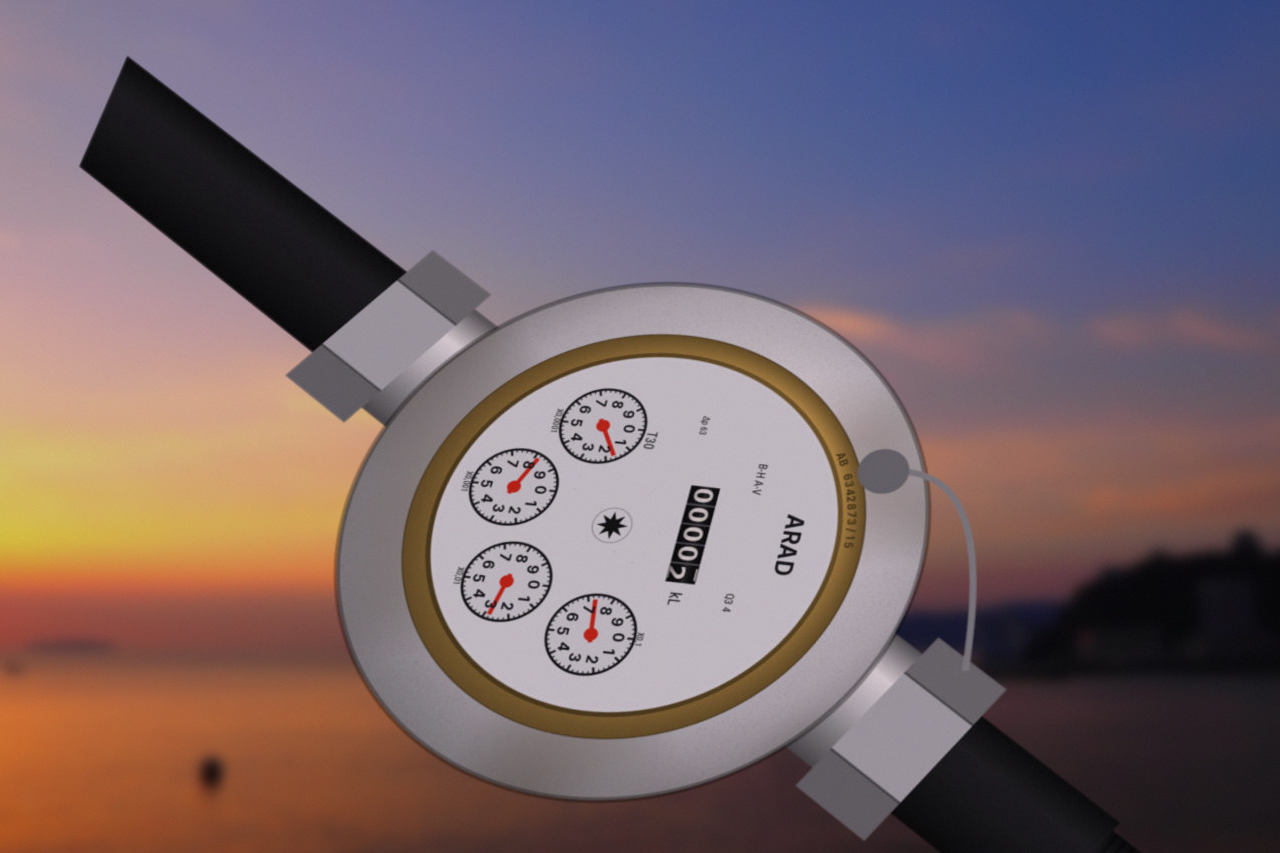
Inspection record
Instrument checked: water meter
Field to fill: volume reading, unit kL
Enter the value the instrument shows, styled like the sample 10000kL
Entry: 1.7281kL
